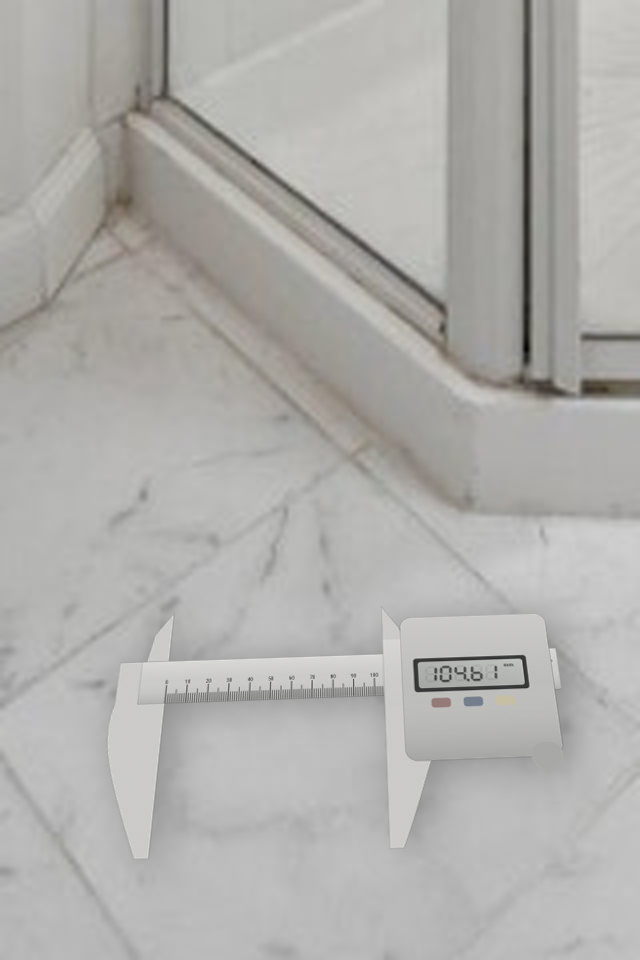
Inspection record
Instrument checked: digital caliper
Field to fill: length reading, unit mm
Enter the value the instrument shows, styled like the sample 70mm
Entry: 104.61mm
